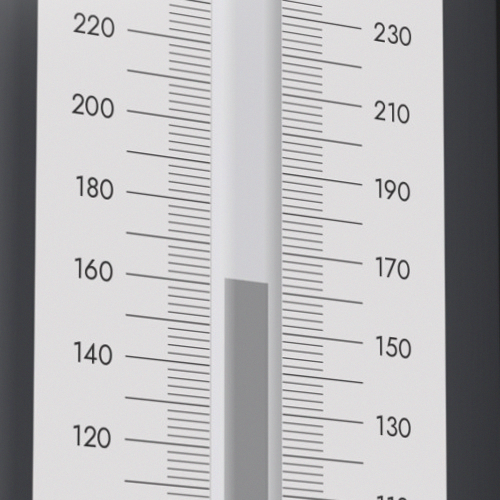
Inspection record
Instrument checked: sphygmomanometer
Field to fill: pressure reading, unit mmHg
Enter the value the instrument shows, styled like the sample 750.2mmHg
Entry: 162mmHg
